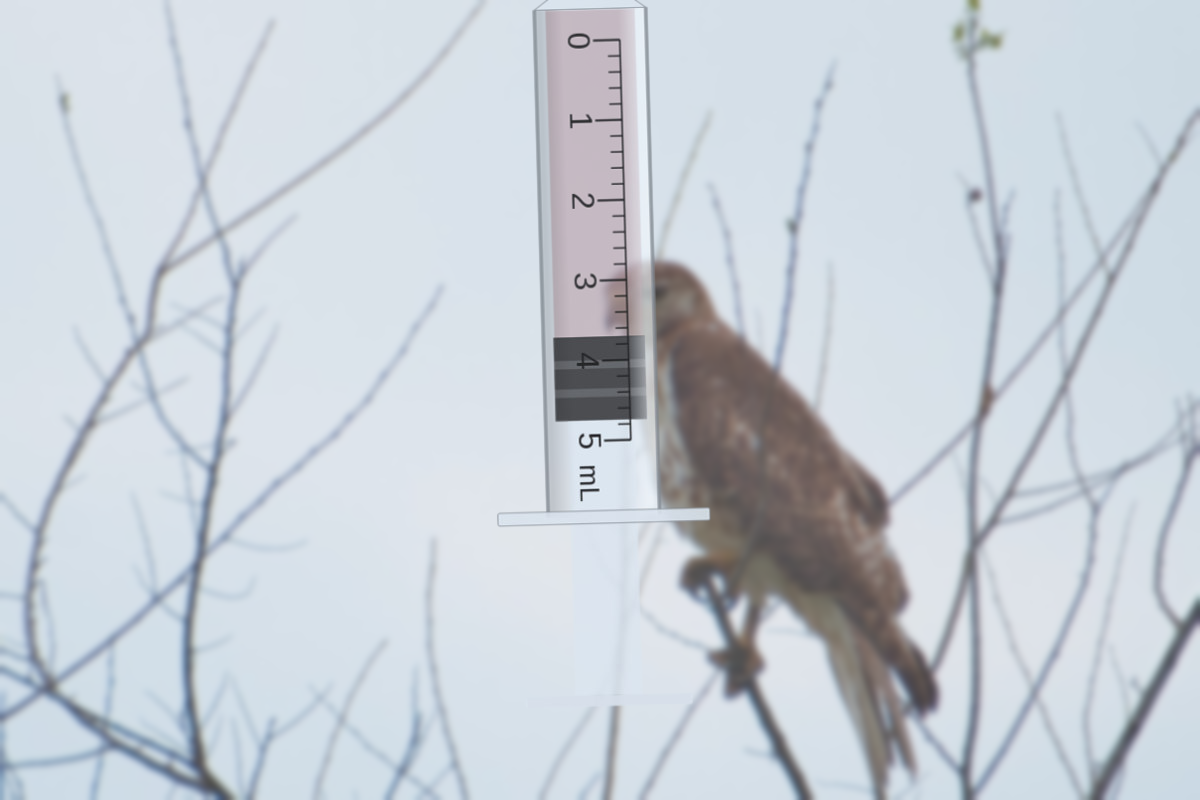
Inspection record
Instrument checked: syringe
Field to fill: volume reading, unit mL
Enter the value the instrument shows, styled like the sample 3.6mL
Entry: 3.7mL
